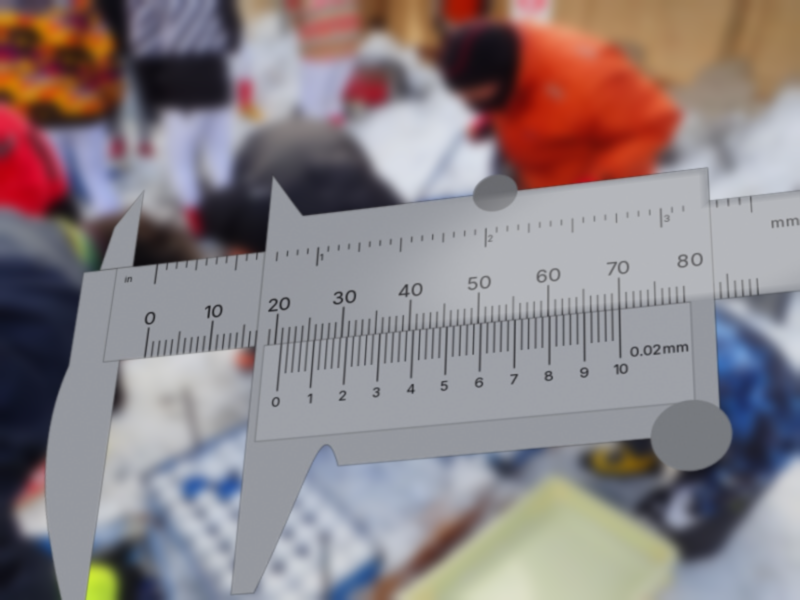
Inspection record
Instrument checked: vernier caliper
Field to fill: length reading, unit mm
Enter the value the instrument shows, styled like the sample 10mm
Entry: 21.0mm
